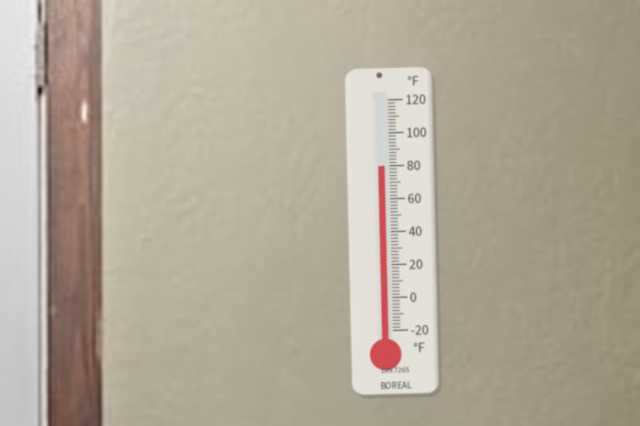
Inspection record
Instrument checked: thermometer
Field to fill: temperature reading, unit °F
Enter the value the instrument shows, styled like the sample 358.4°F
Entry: 80°F
